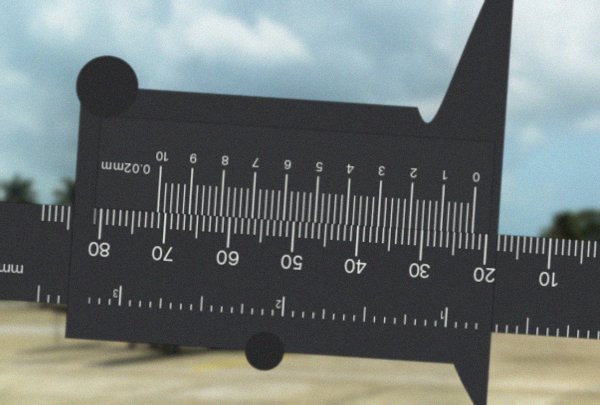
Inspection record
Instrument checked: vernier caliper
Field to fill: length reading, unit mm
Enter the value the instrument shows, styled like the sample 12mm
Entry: 22.2mm
